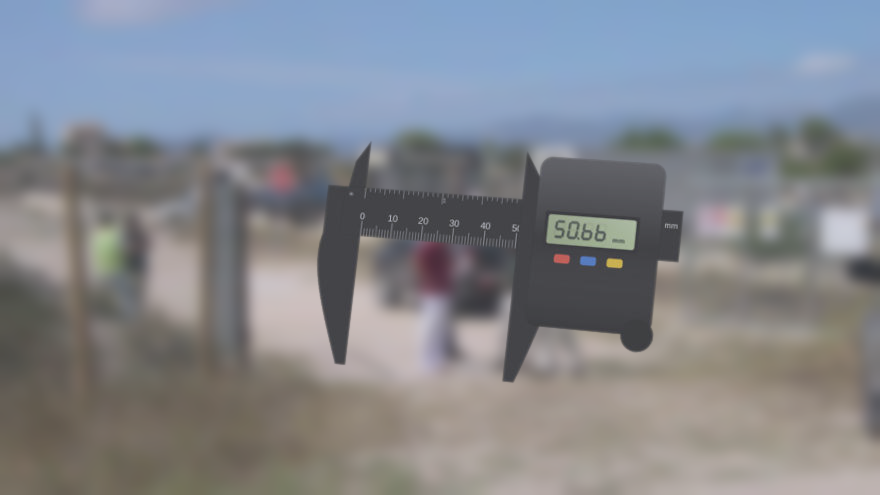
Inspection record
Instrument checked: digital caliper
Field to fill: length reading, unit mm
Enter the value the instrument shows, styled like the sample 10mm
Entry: 50.66mm
